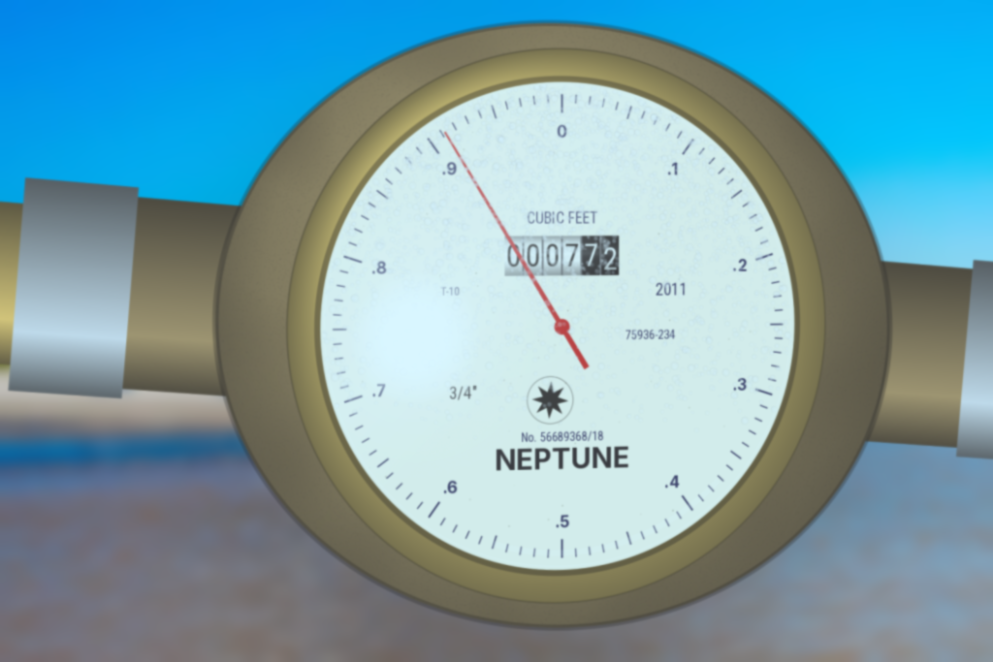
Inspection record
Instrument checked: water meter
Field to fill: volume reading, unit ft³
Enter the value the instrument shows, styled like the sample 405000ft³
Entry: 771.91ft³
